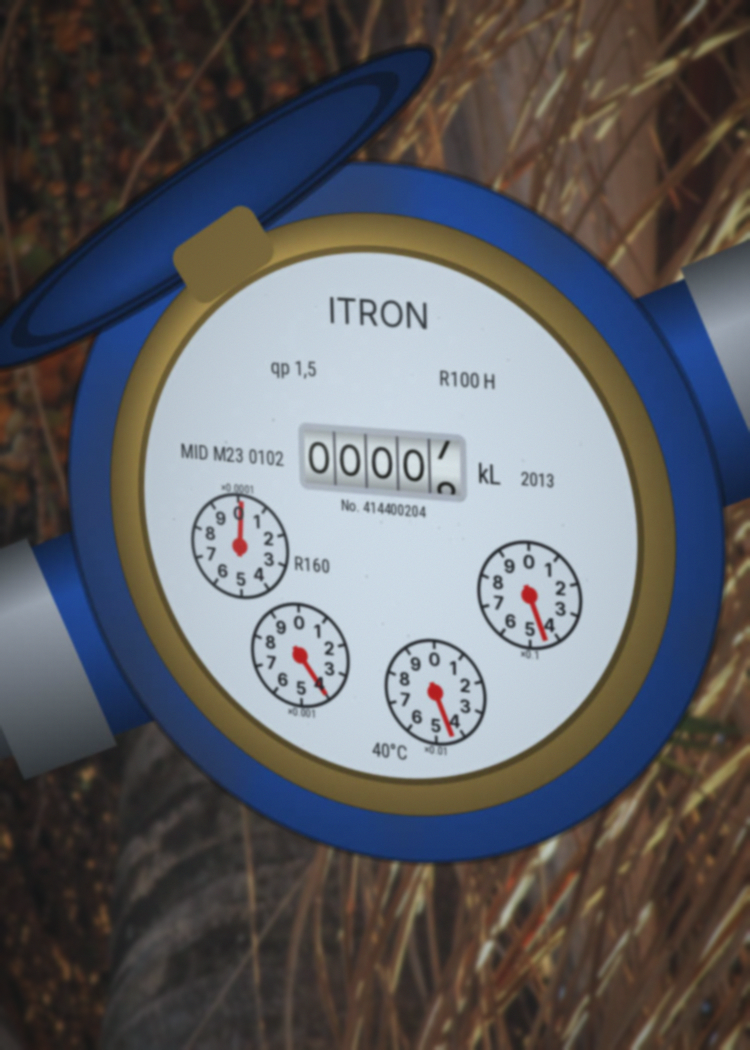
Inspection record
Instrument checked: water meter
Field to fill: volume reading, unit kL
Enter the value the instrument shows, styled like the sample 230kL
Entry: 7.4440kL
